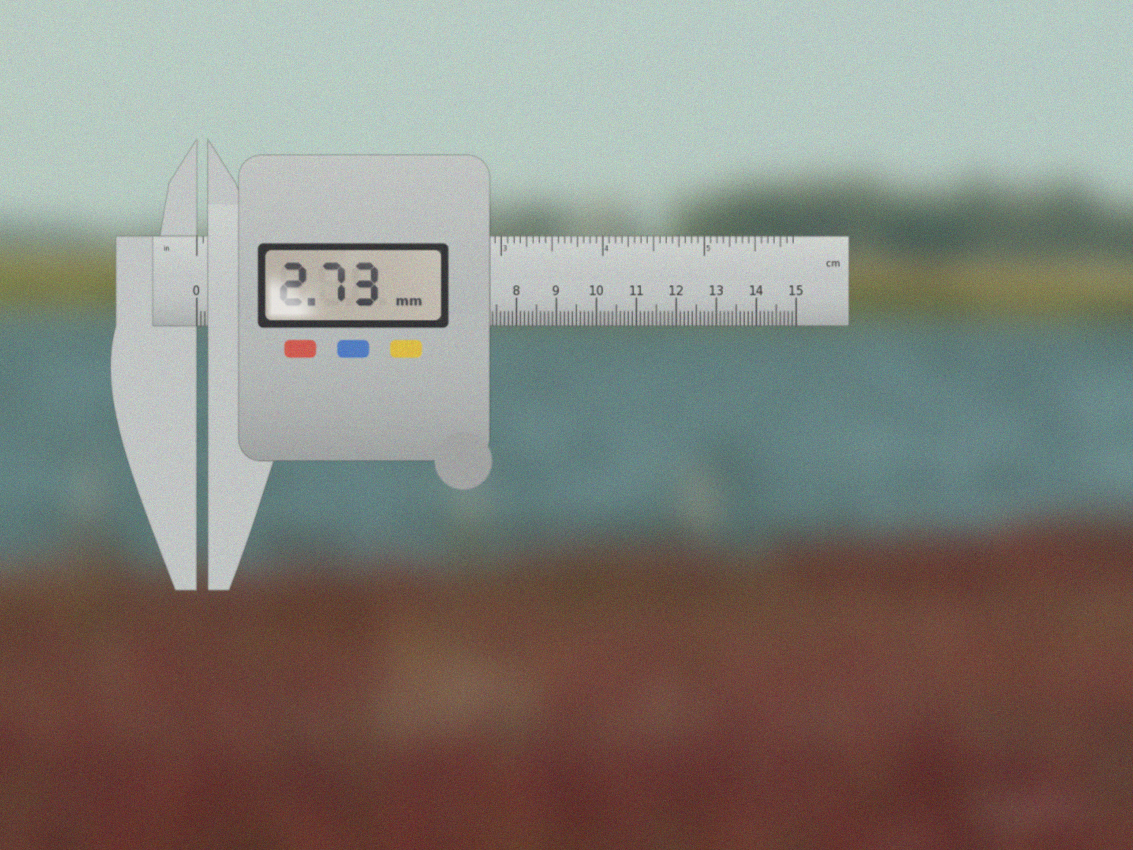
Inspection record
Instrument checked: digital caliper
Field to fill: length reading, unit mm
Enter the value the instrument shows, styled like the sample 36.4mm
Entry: 2.73mm
